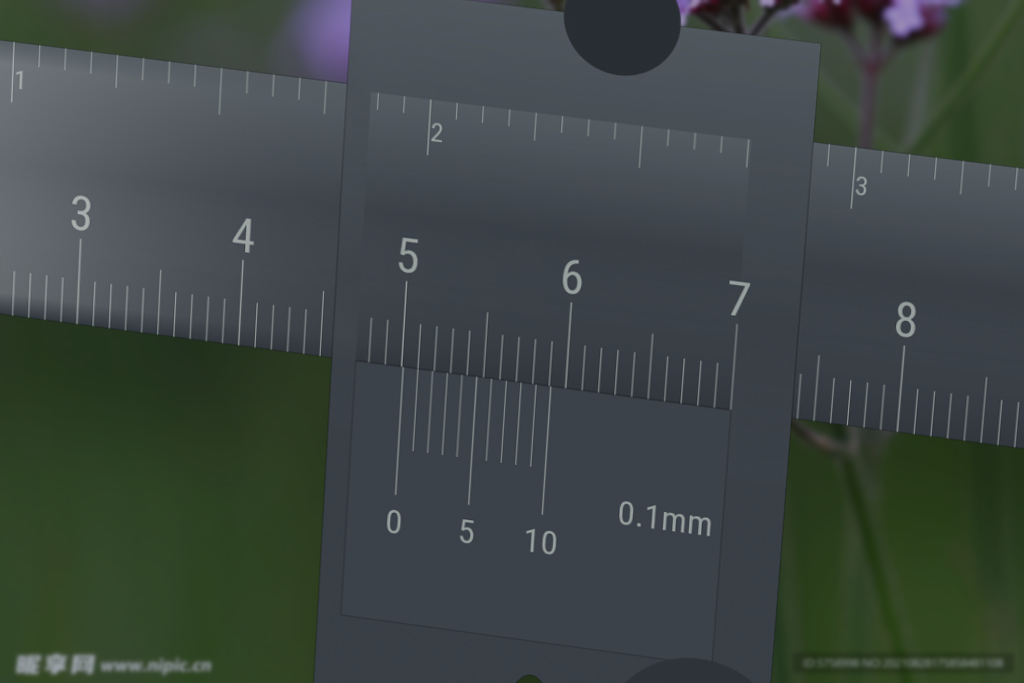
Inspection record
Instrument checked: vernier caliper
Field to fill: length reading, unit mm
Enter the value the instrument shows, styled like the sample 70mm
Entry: 50.1mm
